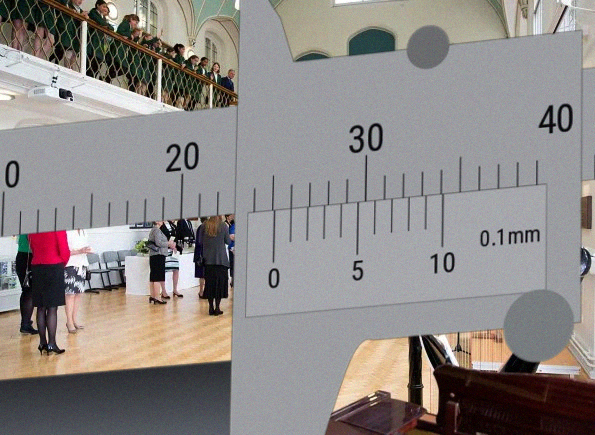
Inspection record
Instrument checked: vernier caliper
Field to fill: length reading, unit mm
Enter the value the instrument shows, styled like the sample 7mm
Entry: 25.1mm
